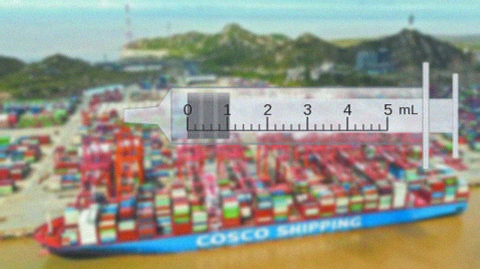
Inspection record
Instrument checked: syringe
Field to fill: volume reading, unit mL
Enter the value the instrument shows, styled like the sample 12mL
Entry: 0mL
